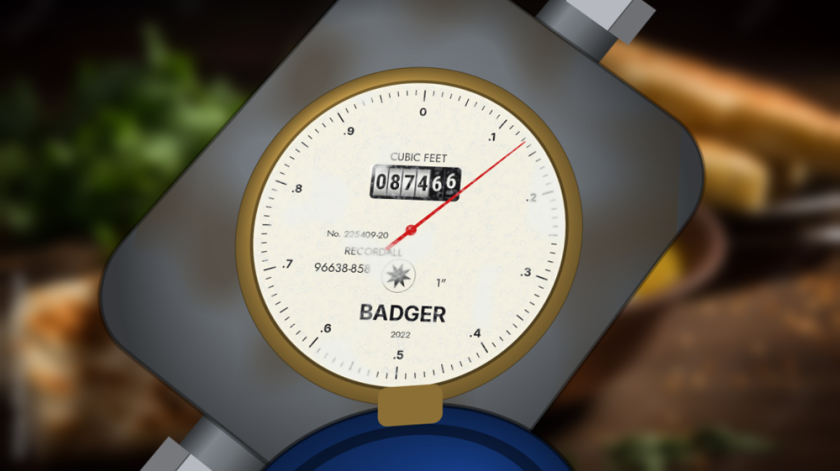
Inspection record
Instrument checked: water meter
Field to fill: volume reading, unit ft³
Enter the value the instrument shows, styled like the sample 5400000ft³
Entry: 87466.13ft³
